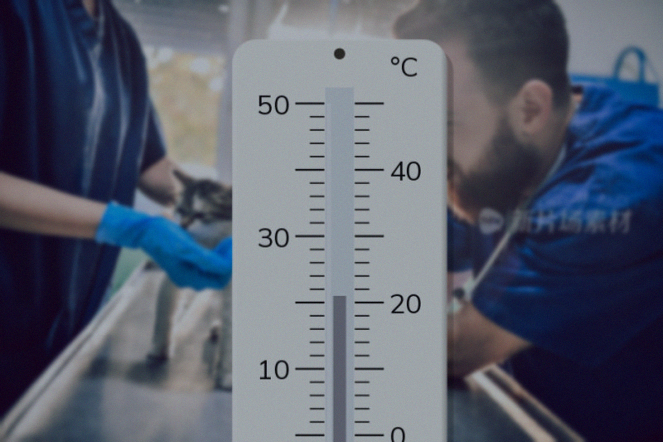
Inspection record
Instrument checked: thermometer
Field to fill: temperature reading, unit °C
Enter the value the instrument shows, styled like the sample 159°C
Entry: 21°C
